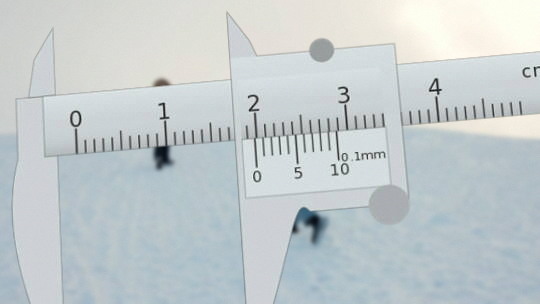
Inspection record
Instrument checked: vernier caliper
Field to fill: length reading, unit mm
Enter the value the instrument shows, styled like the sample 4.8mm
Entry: 19.8mm
